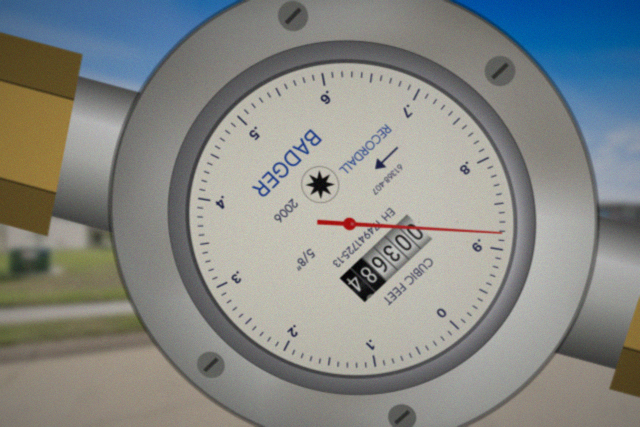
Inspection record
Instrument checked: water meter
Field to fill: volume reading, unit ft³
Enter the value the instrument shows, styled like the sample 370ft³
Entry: 3683.88ft³
